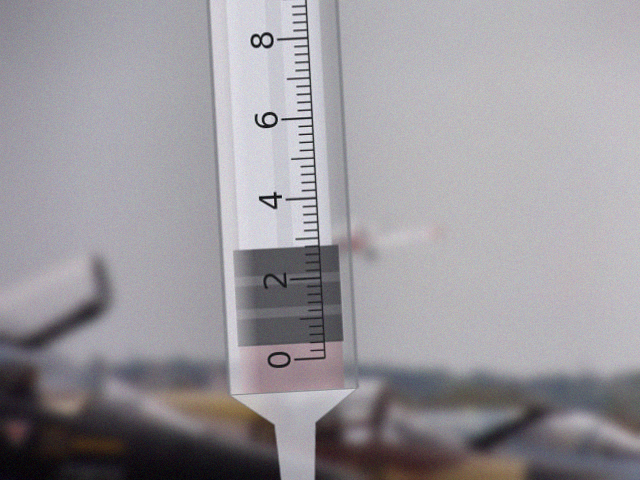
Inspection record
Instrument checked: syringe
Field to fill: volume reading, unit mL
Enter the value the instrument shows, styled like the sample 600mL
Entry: 0.4mL
